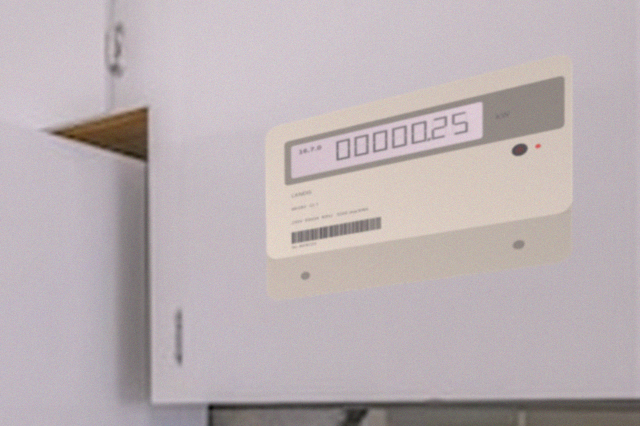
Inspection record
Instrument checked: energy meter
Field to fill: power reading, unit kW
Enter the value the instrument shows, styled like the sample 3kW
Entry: 0.25kW
